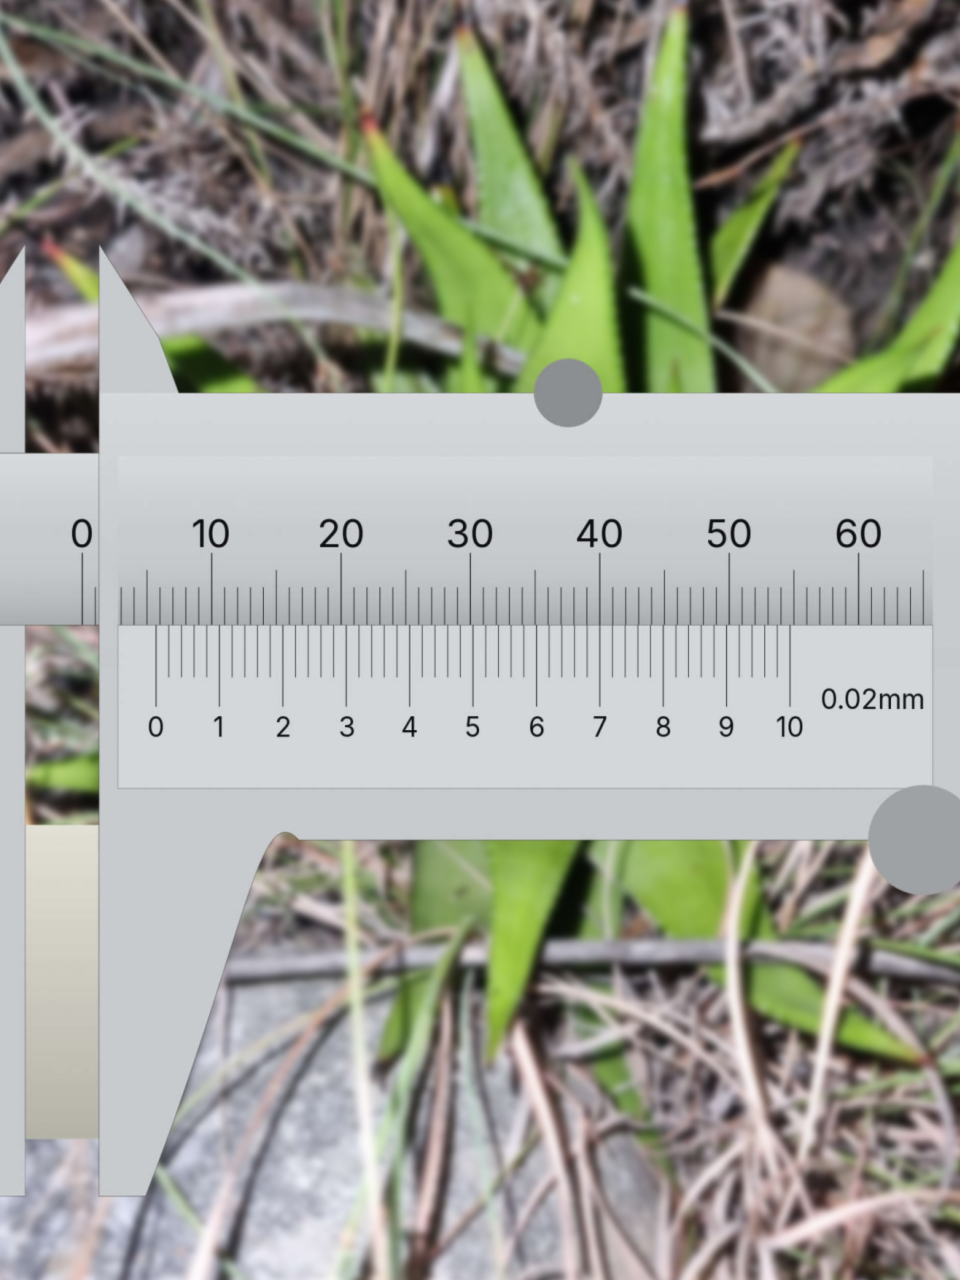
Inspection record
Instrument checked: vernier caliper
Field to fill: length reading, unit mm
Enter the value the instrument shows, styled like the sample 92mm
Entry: 5.7mm
